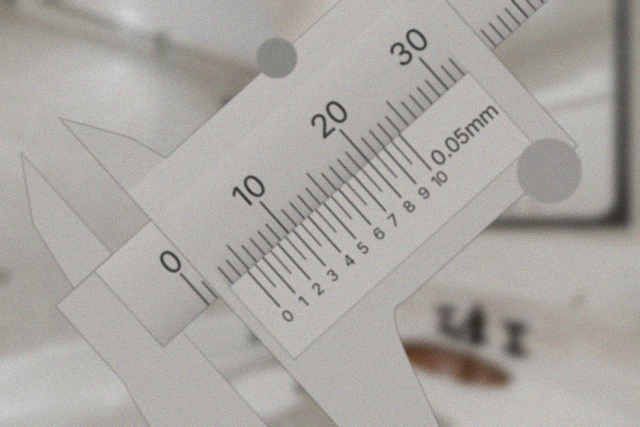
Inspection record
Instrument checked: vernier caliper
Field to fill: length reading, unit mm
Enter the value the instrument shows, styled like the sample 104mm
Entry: 4.8mm
